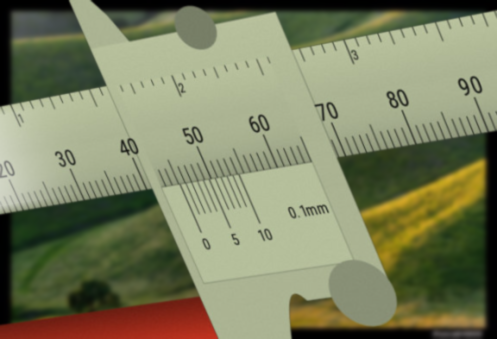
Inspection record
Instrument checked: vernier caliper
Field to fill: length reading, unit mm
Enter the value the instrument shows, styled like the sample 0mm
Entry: 45.2mm
